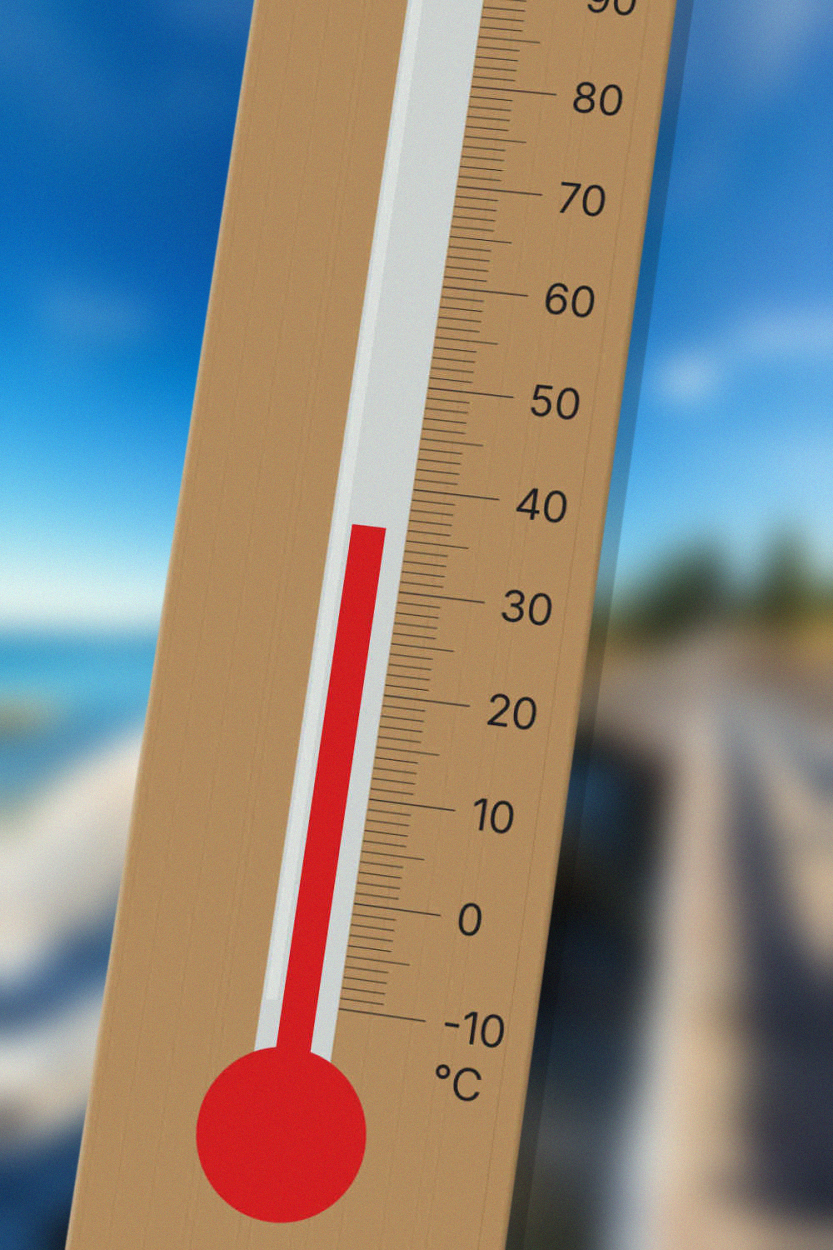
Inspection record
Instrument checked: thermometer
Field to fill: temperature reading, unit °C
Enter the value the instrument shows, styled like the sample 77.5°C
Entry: 36°C
